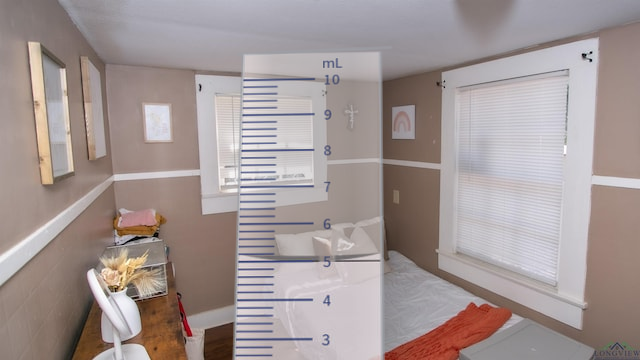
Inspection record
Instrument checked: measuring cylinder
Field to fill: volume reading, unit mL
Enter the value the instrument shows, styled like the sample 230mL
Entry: 5mL
